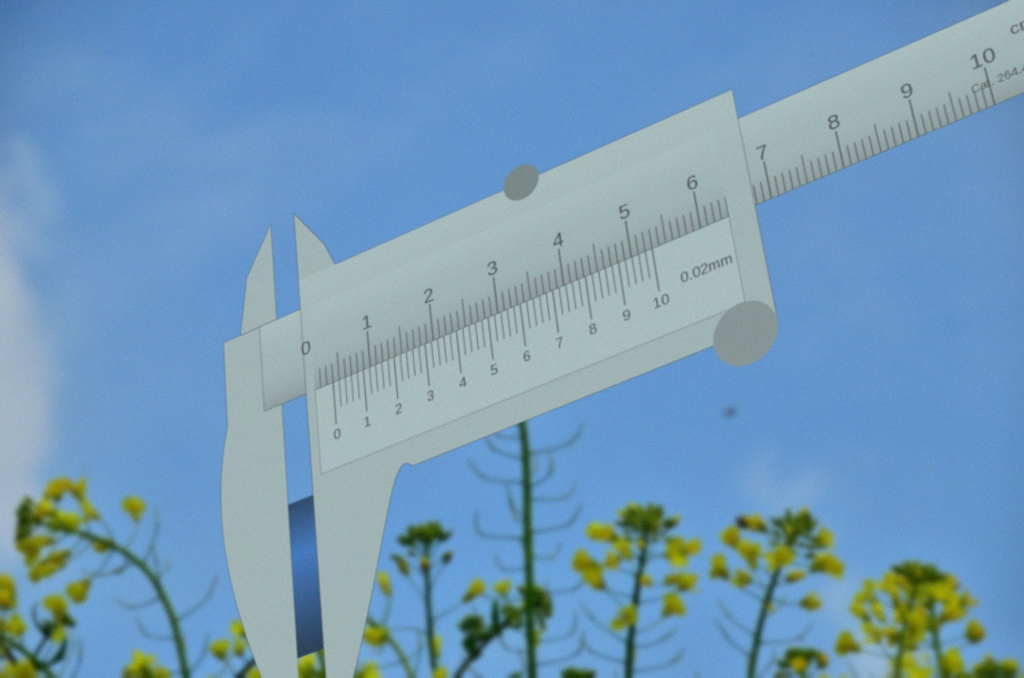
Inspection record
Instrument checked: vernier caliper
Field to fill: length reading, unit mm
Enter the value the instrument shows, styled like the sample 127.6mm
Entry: 4.0mm
